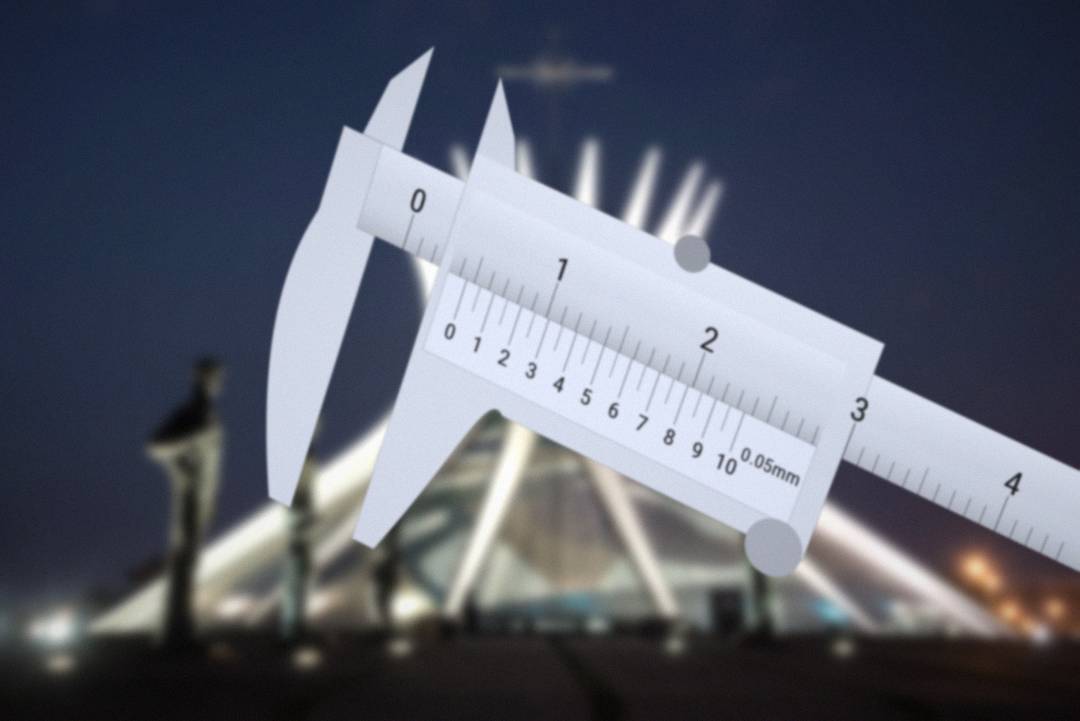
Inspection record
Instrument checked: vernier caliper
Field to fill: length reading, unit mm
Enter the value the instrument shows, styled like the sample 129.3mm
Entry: 4.5mm
